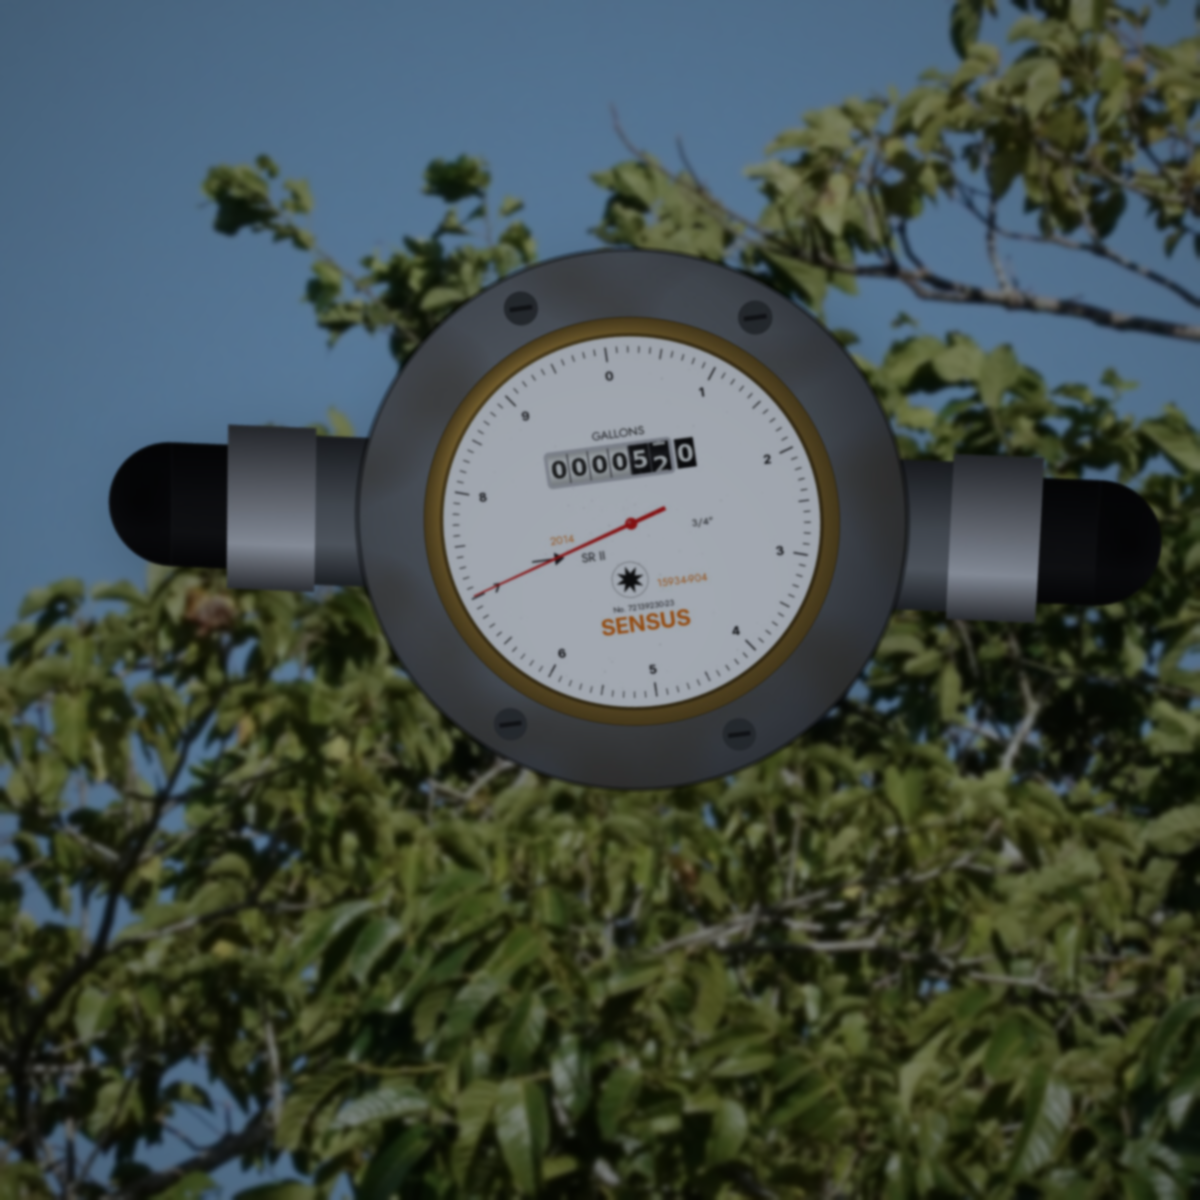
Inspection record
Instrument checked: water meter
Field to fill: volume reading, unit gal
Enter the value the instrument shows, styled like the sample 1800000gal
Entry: 517.0gal
